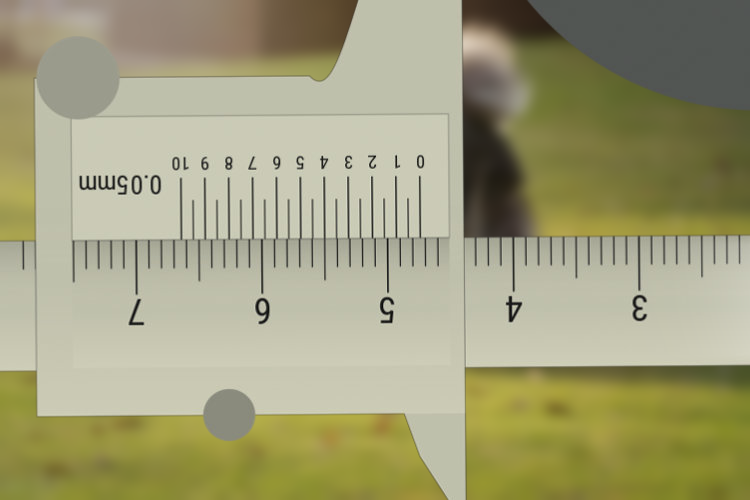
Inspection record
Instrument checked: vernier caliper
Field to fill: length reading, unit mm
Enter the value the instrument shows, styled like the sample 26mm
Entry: 47.4mm
